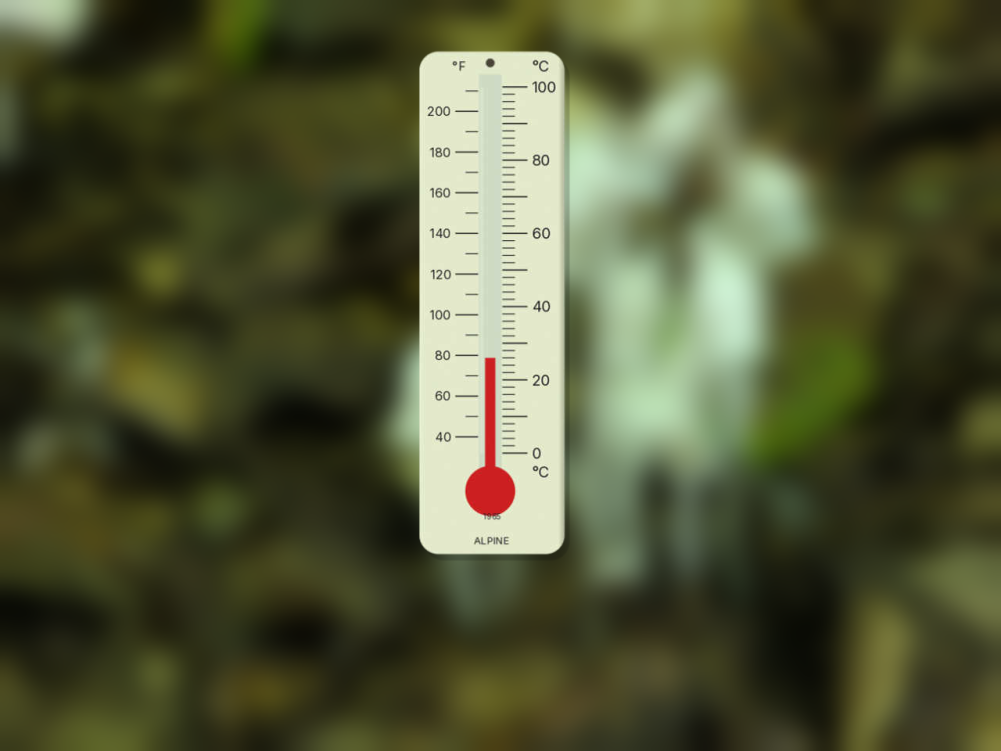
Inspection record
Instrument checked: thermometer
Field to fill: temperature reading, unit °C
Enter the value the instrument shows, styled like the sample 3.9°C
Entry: 26°C
